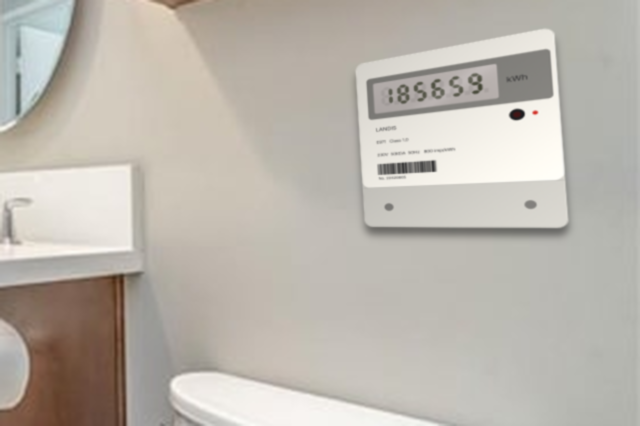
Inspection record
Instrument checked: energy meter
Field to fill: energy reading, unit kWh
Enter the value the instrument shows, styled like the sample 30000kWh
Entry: 185659kWh
